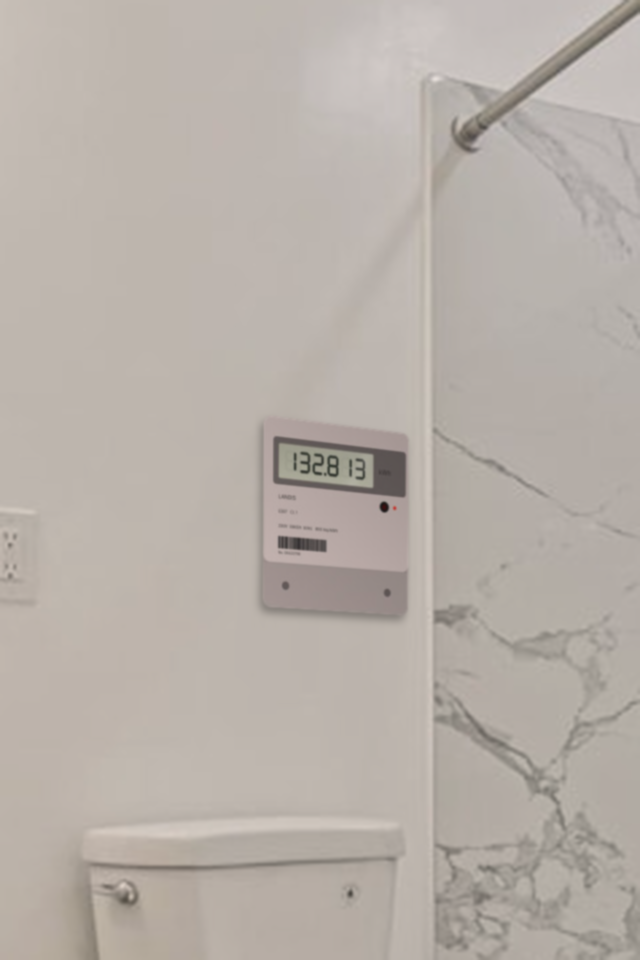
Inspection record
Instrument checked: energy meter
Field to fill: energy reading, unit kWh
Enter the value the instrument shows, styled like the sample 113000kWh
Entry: 132.813kWh
